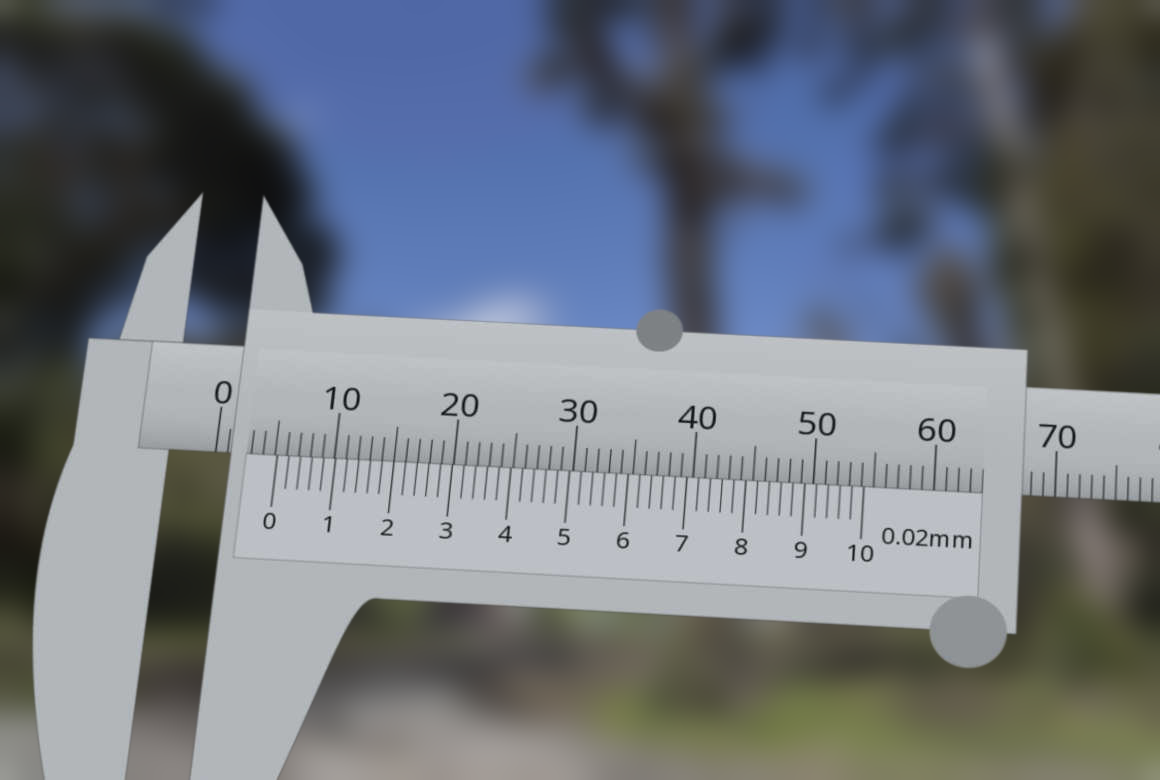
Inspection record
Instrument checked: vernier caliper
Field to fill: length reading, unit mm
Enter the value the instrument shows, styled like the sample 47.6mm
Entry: 5.2mm
